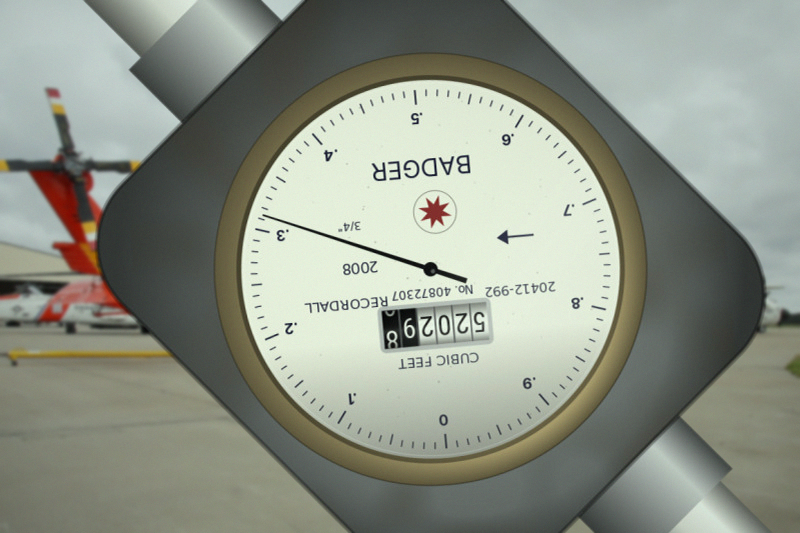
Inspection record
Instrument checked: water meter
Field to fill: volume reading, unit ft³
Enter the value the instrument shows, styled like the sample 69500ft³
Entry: 520298.31ft³
